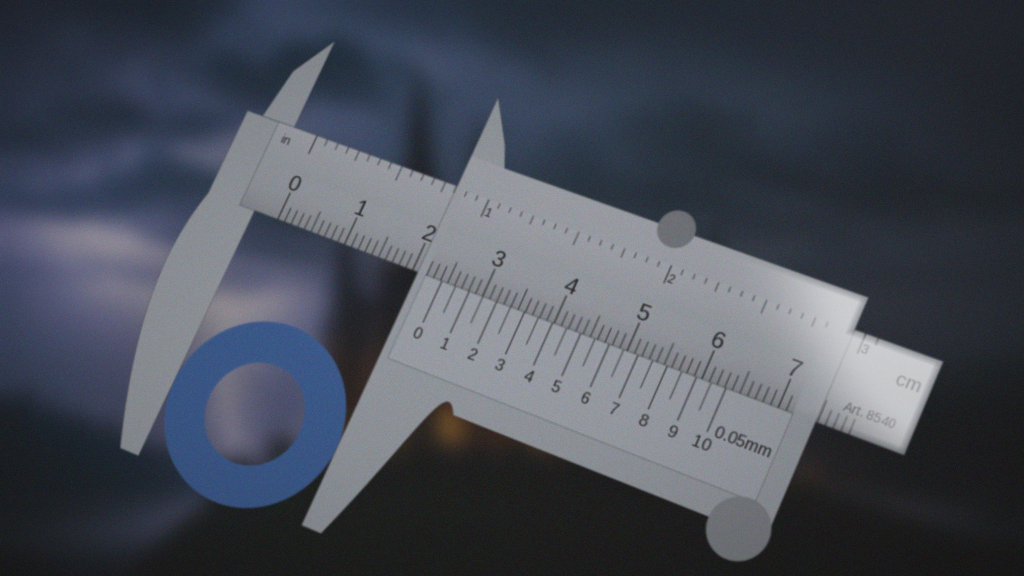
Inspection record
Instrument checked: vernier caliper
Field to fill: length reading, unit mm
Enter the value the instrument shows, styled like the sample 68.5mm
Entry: 24.2mm
